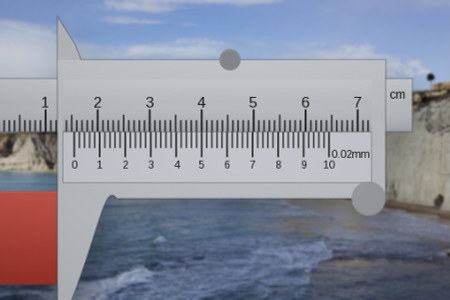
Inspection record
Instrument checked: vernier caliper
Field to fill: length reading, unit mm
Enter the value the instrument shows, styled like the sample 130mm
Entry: 15.5mm
